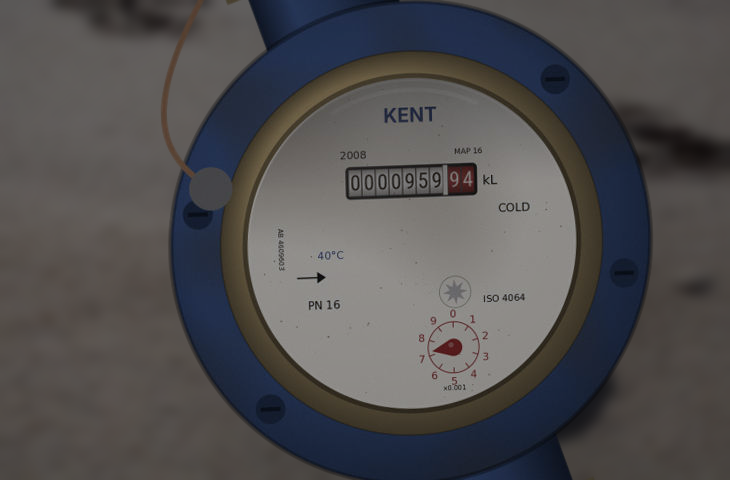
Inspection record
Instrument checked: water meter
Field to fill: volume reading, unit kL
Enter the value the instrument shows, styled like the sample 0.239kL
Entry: 959.947kL
